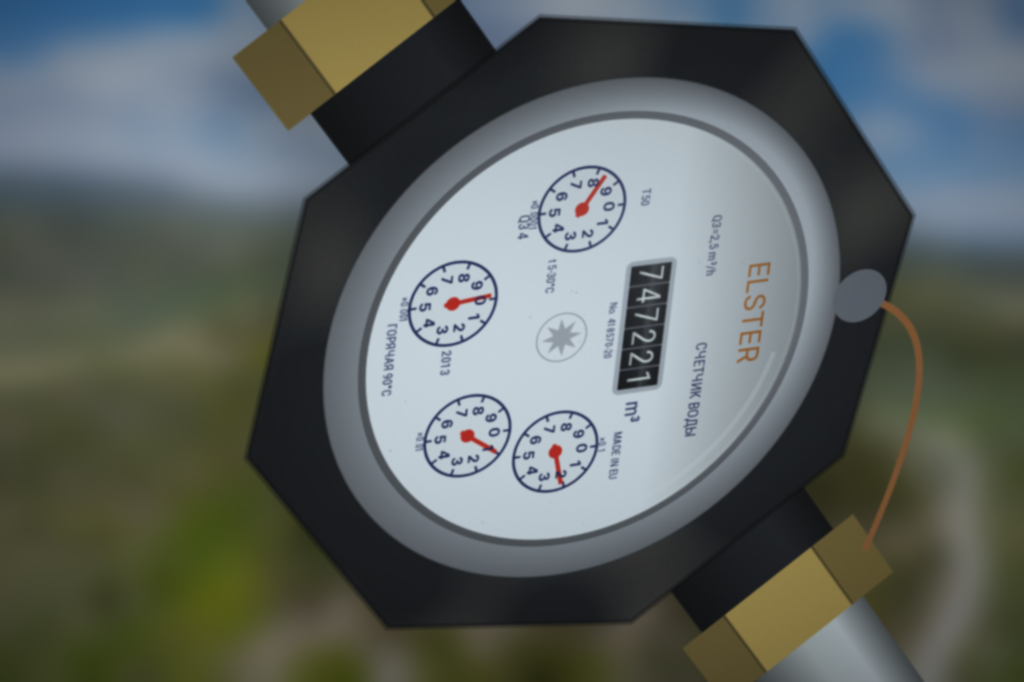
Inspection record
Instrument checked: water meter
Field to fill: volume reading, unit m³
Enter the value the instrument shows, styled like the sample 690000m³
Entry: 747221.2098m³
